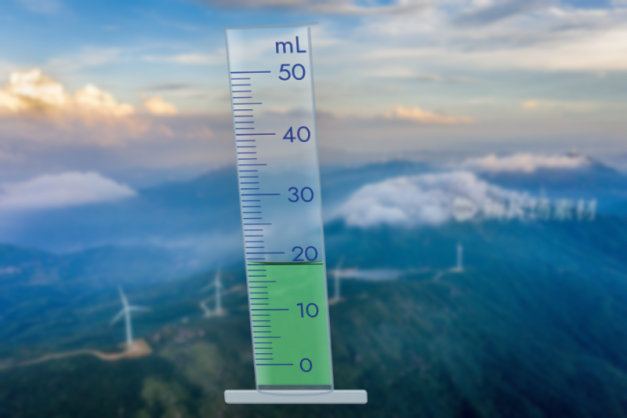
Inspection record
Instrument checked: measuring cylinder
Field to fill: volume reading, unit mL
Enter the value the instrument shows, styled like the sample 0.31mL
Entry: 18mL
